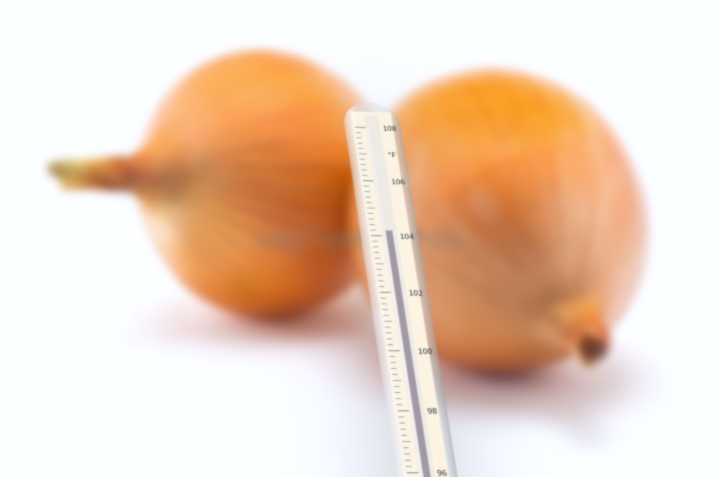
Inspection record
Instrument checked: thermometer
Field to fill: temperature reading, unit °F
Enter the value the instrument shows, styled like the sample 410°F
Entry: 104.2°F
